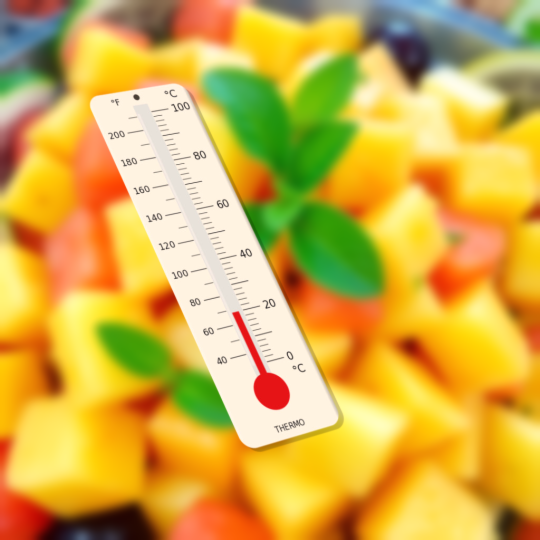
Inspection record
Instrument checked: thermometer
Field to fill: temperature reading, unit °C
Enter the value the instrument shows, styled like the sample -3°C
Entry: 20°C
